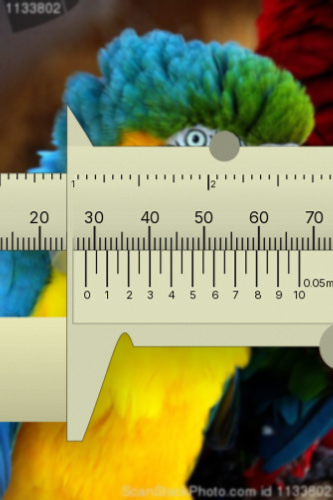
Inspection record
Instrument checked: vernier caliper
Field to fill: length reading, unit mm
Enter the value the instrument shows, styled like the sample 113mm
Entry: 28.4mm
